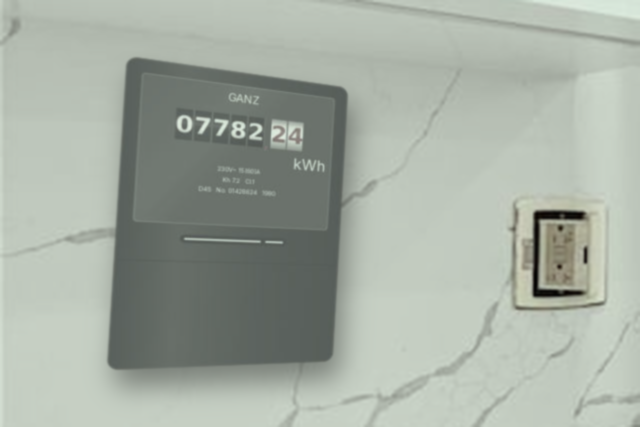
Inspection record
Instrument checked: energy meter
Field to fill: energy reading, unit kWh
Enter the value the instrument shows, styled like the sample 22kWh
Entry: 7782.24kWh
